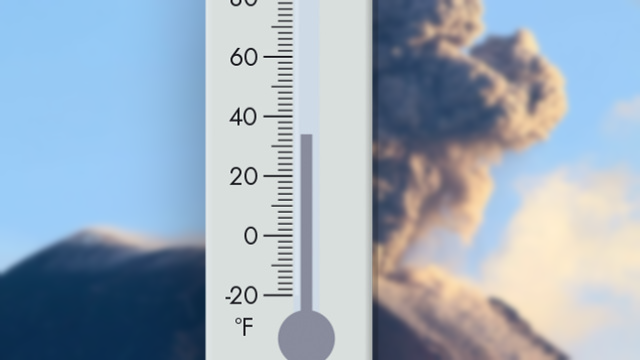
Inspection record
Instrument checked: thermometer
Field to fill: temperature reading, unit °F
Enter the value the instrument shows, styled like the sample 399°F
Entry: 34°F
